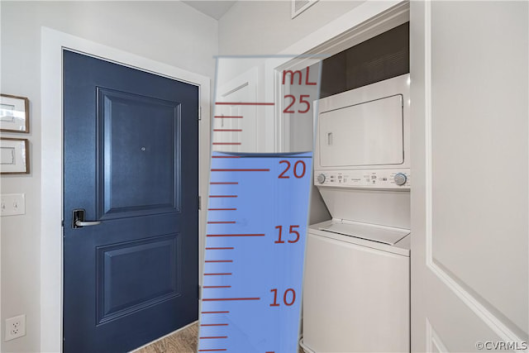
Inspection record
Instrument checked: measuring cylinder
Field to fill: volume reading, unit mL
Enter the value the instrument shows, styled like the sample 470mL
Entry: 21mL
